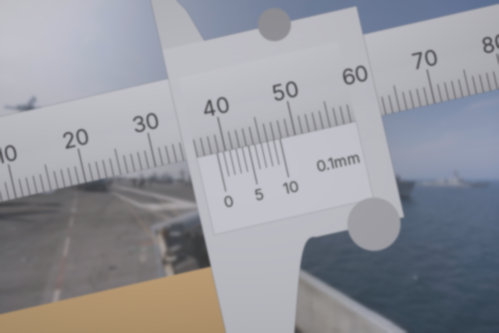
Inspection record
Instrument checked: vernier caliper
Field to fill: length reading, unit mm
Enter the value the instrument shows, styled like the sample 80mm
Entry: 38.8mm
